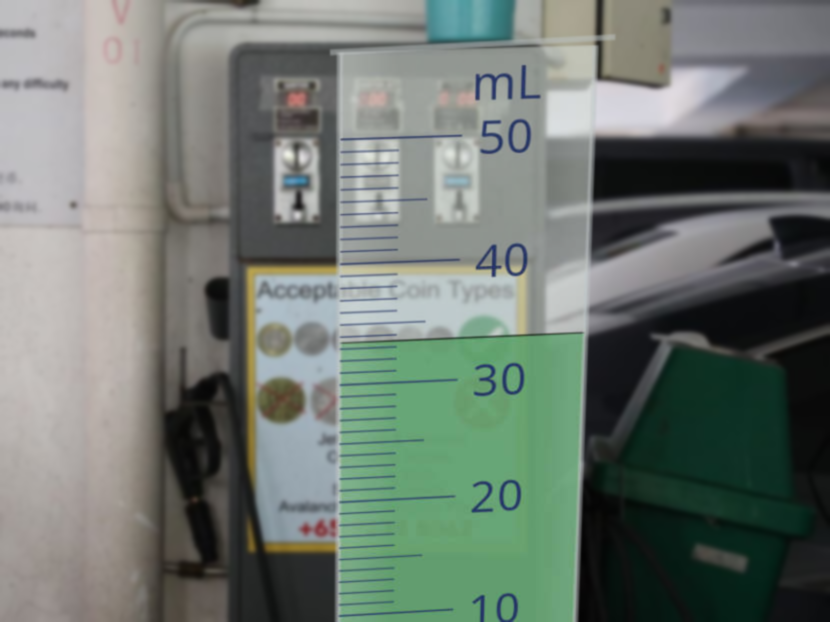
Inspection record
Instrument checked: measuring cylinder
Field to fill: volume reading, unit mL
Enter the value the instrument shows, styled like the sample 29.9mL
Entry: 33.5mL
